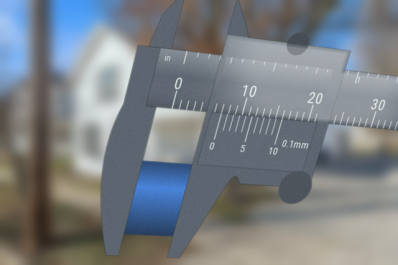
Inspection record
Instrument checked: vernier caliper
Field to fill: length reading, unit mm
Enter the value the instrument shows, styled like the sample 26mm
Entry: 7.0mm
